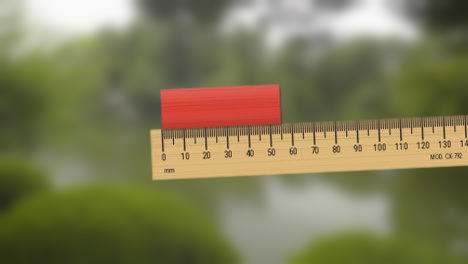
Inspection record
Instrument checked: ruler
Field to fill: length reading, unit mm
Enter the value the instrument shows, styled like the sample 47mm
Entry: 55mm
